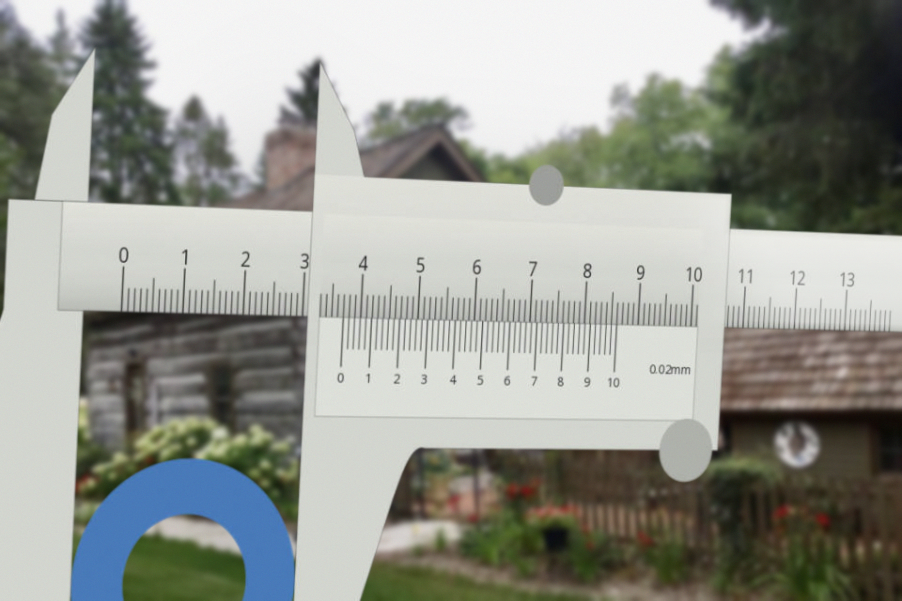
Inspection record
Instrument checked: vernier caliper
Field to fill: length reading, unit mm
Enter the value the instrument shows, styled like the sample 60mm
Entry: 37.0mm
